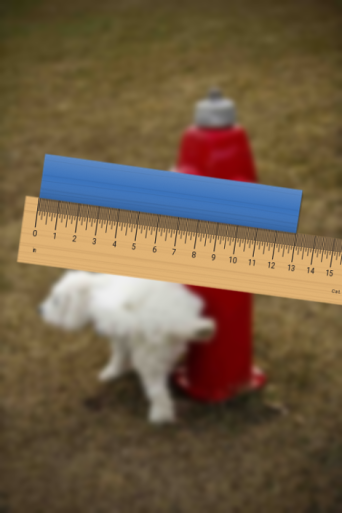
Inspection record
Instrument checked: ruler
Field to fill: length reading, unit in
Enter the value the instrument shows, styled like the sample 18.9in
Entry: 13in
